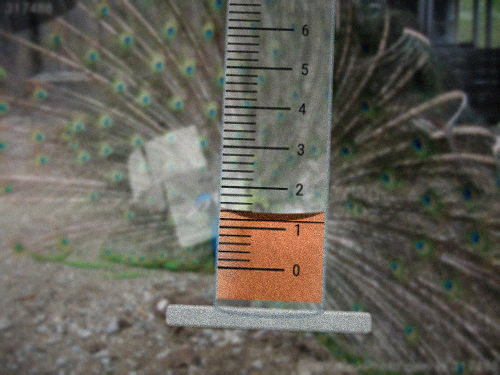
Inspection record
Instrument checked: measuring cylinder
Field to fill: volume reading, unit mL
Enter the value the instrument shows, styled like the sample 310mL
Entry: 1.2mL
